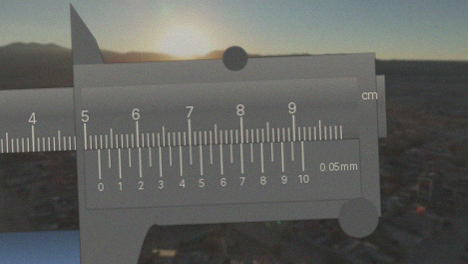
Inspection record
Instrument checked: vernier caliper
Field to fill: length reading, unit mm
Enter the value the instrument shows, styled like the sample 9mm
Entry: 52.5mm
